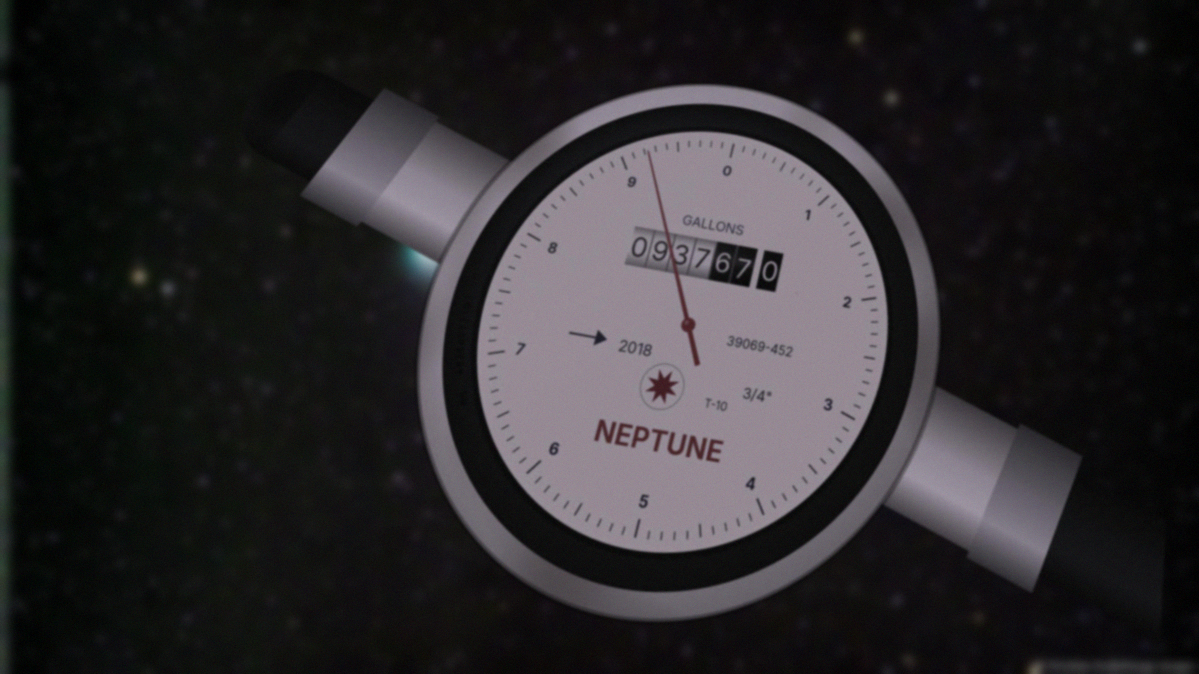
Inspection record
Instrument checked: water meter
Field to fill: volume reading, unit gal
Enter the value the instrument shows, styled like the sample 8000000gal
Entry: 937669.2gal
